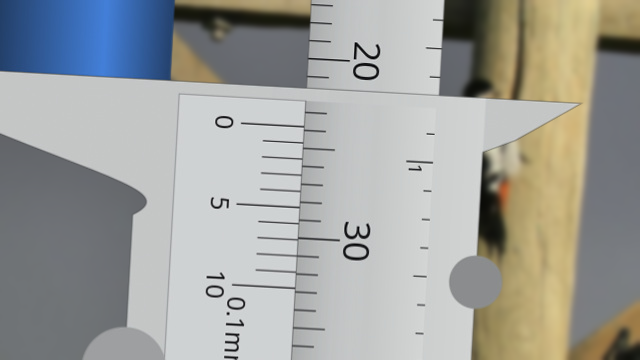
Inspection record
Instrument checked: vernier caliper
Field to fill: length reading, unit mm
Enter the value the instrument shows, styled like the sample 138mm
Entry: 23.8mm
